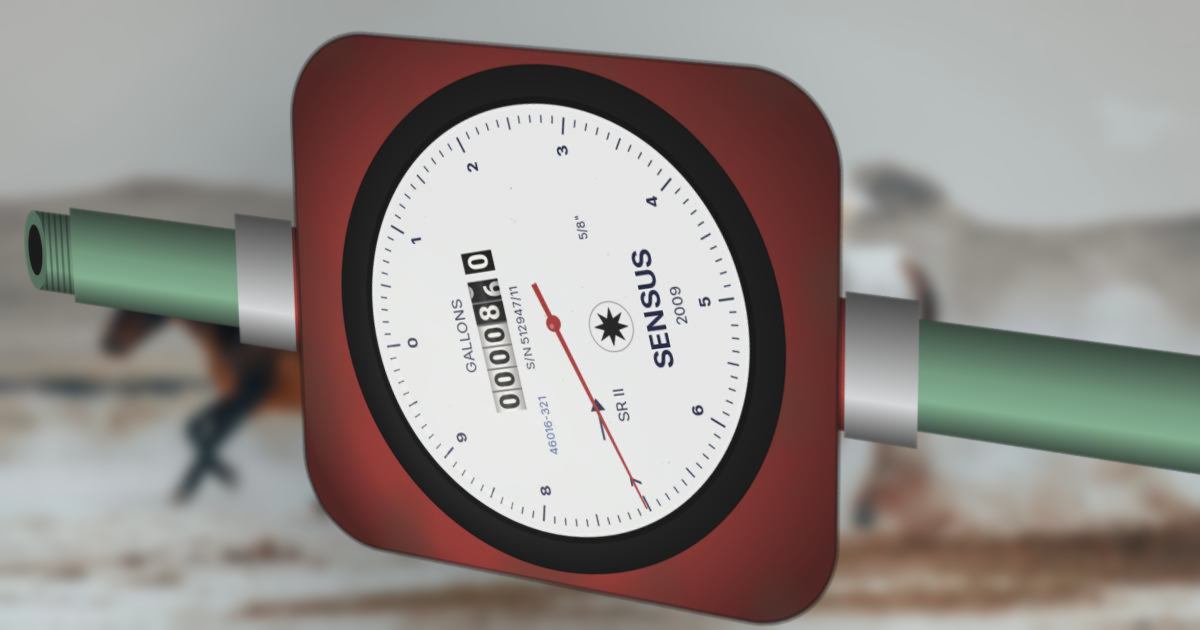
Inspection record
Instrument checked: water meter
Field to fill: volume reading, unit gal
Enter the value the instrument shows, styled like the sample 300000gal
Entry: 857.0gal
